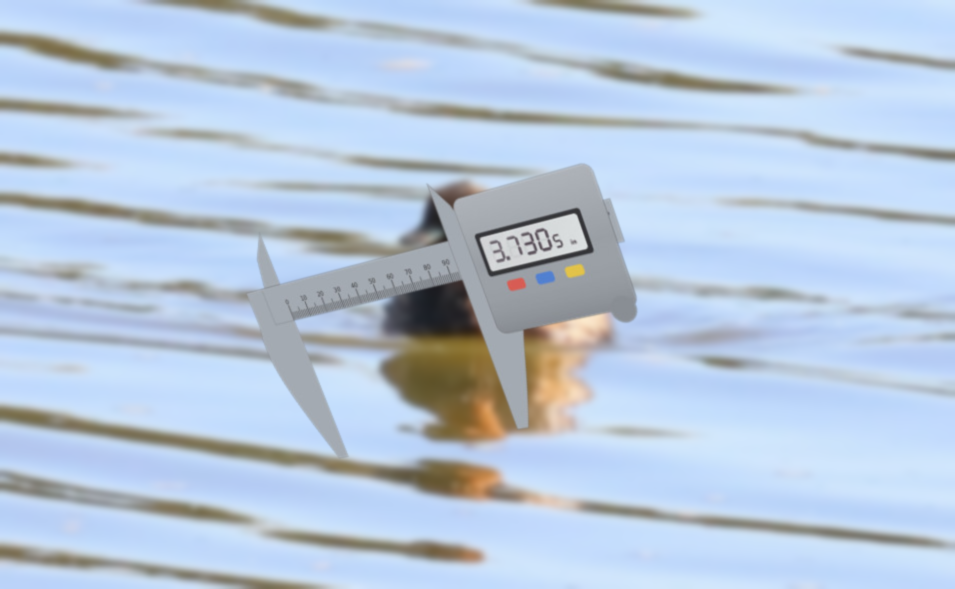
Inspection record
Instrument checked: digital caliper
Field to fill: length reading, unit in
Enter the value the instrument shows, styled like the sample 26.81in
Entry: 3.7305in
